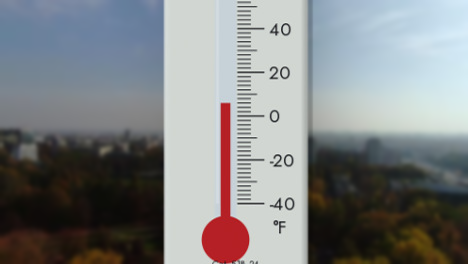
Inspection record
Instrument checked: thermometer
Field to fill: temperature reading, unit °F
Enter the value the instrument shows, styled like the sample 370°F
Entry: 6°F
